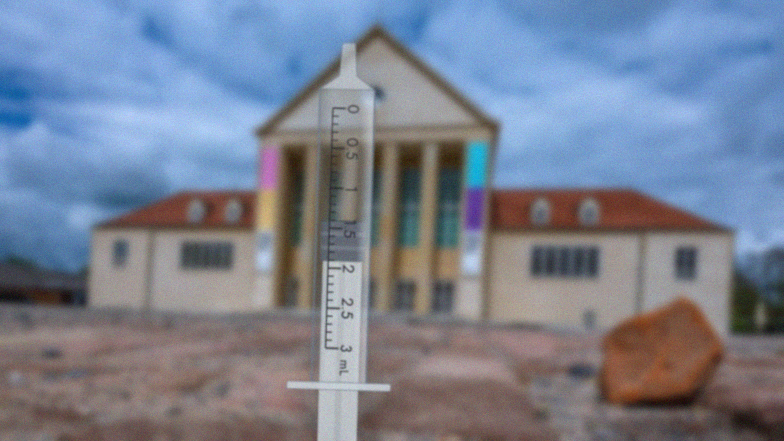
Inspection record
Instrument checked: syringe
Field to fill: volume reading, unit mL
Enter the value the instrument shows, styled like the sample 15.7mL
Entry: 1.4mL
